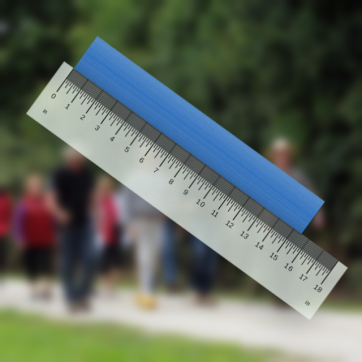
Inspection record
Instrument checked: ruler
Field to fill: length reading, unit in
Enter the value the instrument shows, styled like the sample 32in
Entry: 15.5in
